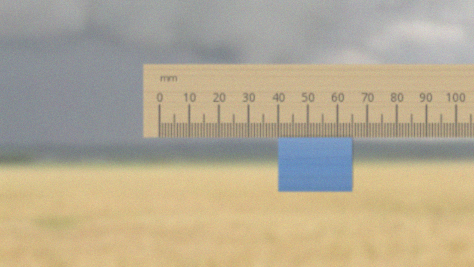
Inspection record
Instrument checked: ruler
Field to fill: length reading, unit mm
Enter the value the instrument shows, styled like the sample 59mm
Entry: 25mm
